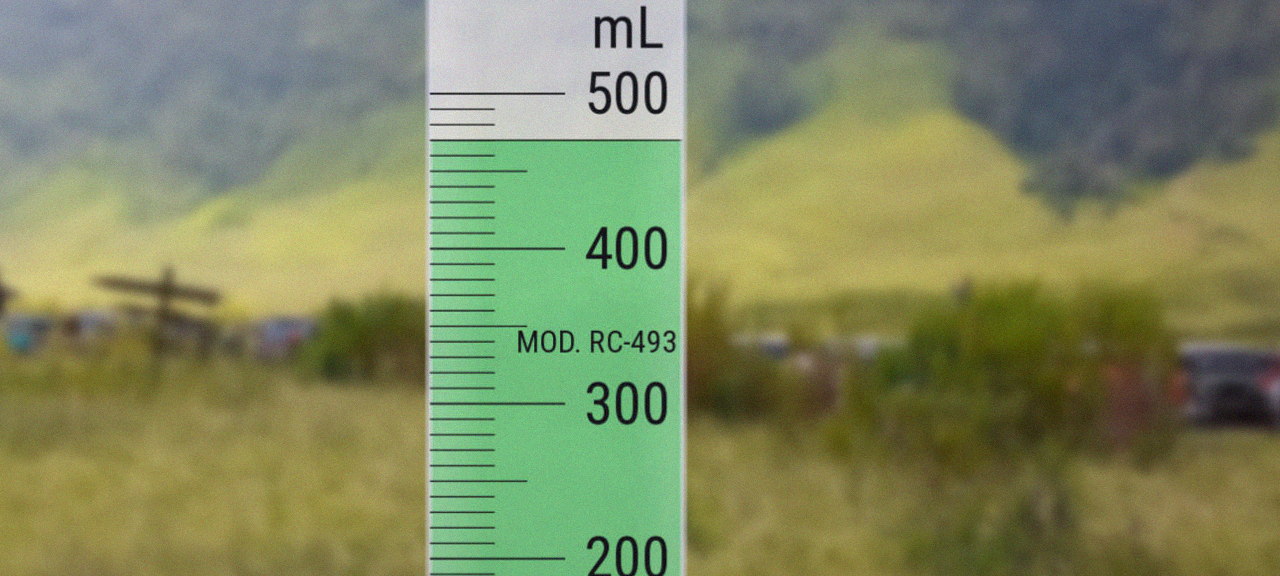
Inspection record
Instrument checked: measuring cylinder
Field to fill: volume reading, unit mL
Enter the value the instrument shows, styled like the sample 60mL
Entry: 470mL
